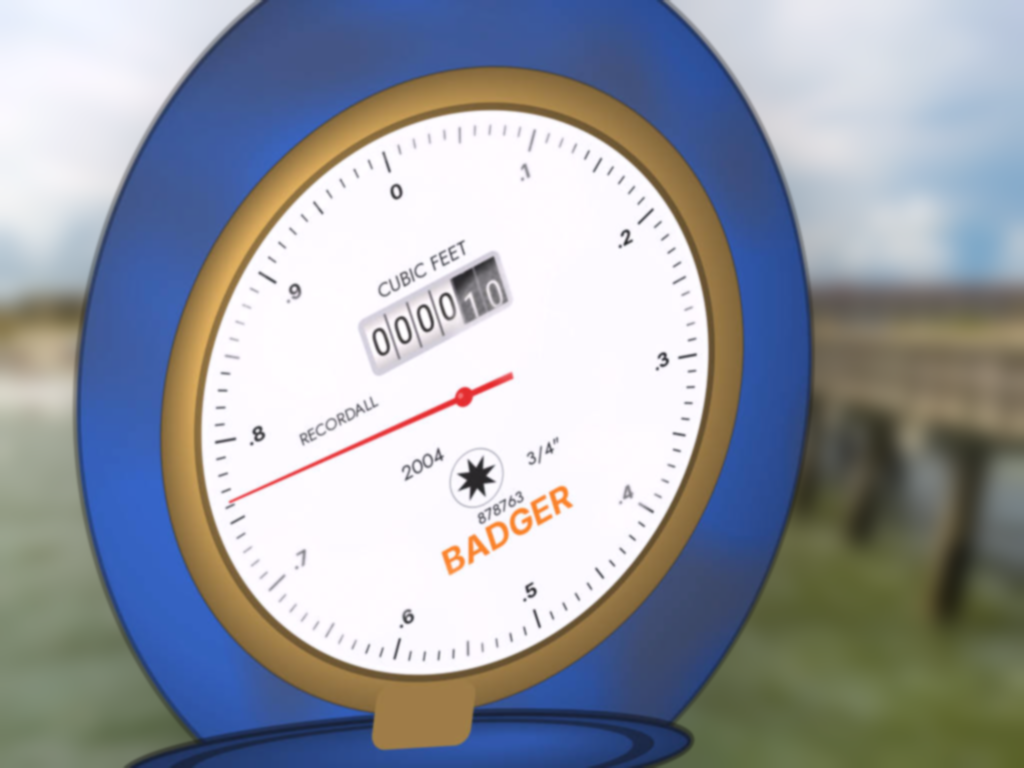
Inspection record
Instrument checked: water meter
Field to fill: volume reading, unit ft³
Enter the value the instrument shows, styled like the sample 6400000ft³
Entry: 9.76ft³
